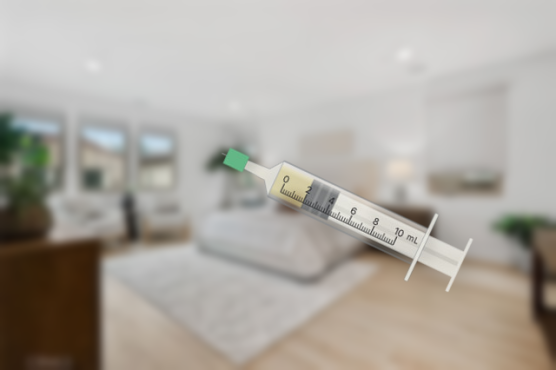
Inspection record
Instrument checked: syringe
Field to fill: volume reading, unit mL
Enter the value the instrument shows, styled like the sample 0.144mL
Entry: 2mL
